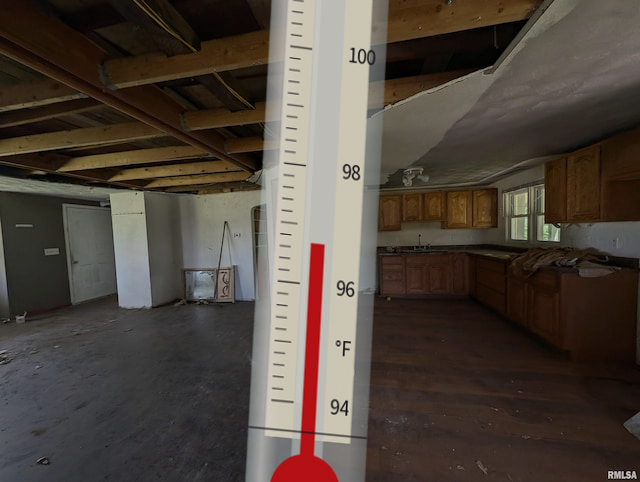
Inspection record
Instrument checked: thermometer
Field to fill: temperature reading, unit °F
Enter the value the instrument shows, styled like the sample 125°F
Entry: 96.7°F
